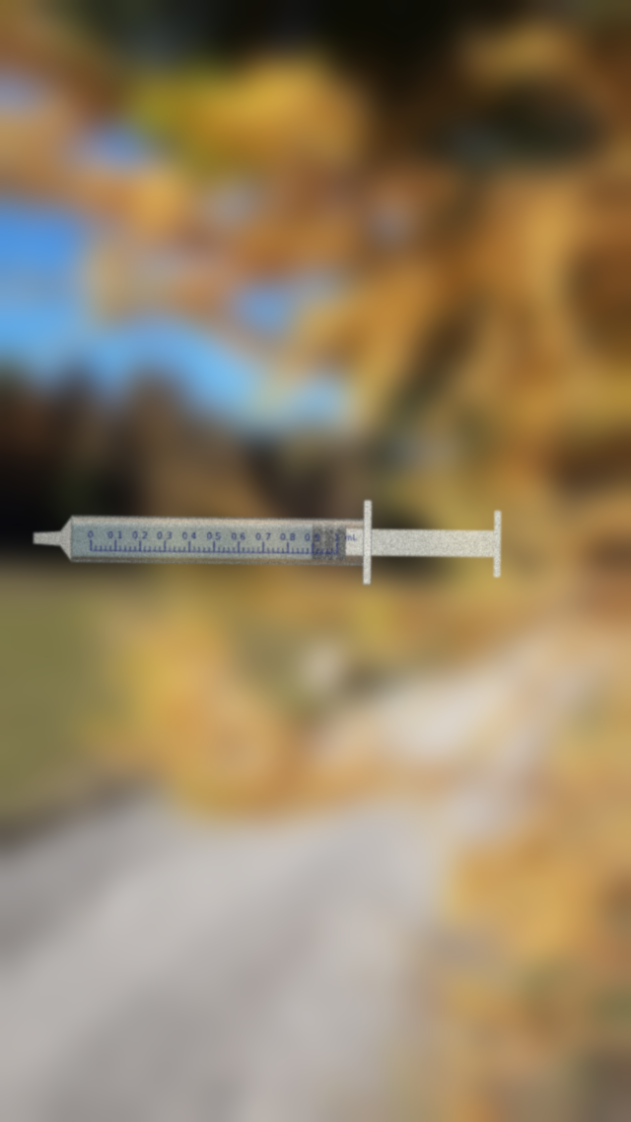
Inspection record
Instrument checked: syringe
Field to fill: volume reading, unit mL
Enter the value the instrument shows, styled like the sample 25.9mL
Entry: 0.9mL
